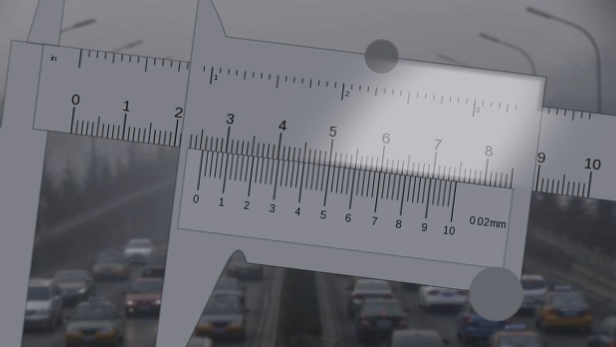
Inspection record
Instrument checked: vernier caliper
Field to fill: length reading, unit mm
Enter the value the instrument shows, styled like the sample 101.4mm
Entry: 25.5mm
